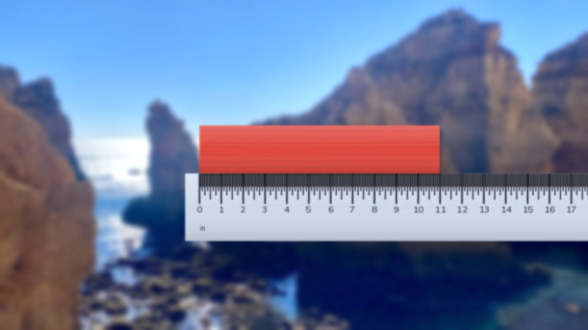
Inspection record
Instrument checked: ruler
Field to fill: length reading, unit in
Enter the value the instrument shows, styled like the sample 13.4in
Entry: 11in
